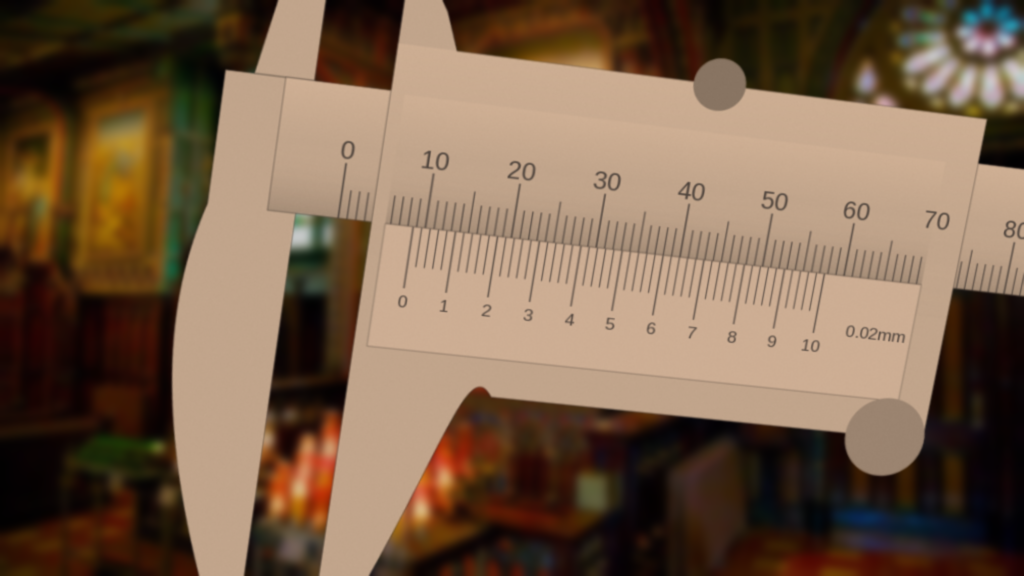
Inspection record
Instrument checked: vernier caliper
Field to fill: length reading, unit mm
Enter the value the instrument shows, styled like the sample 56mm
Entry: 8.6mm
